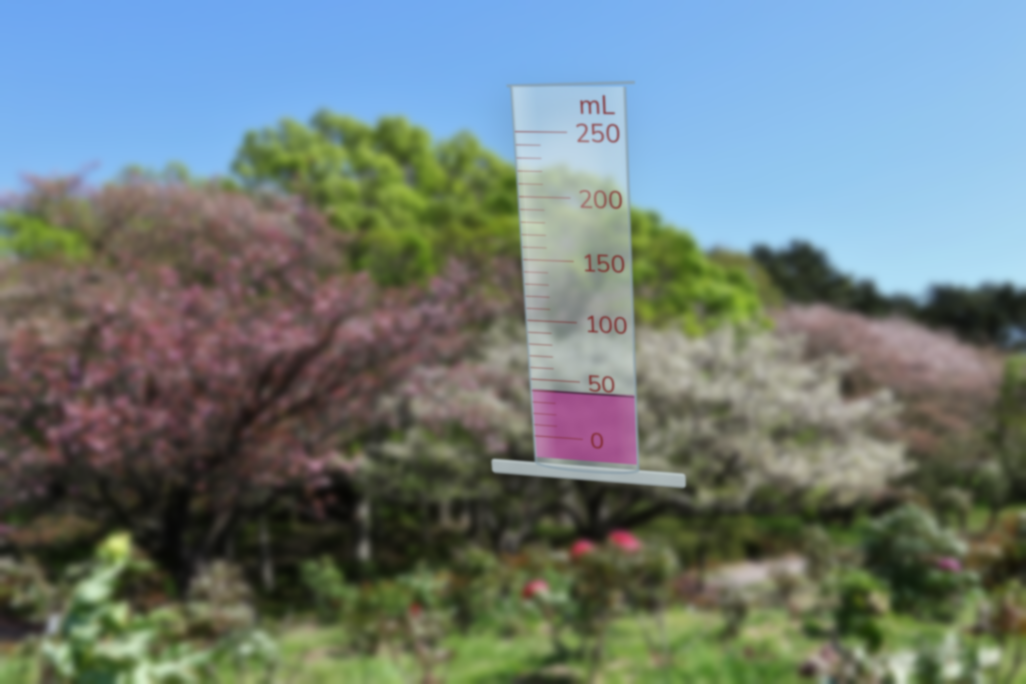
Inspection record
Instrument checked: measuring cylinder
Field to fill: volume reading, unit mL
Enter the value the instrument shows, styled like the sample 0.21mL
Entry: 40mL
